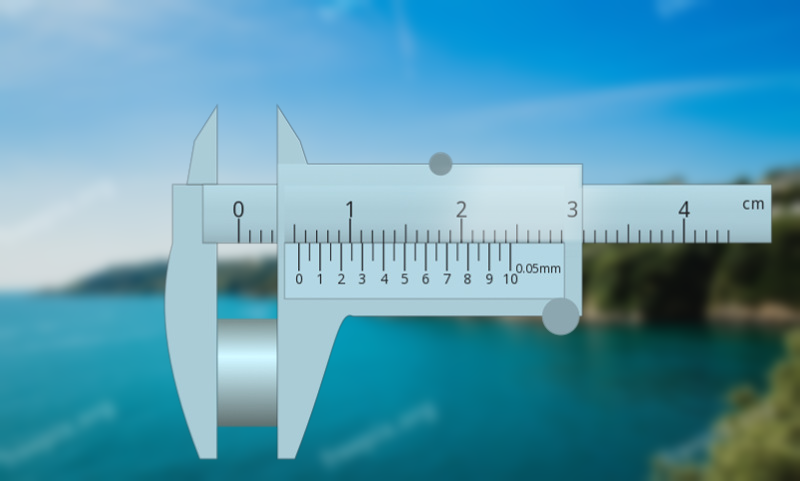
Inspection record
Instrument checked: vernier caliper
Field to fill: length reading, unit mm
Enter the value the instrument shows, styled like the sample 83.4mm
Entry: 5.4mm
